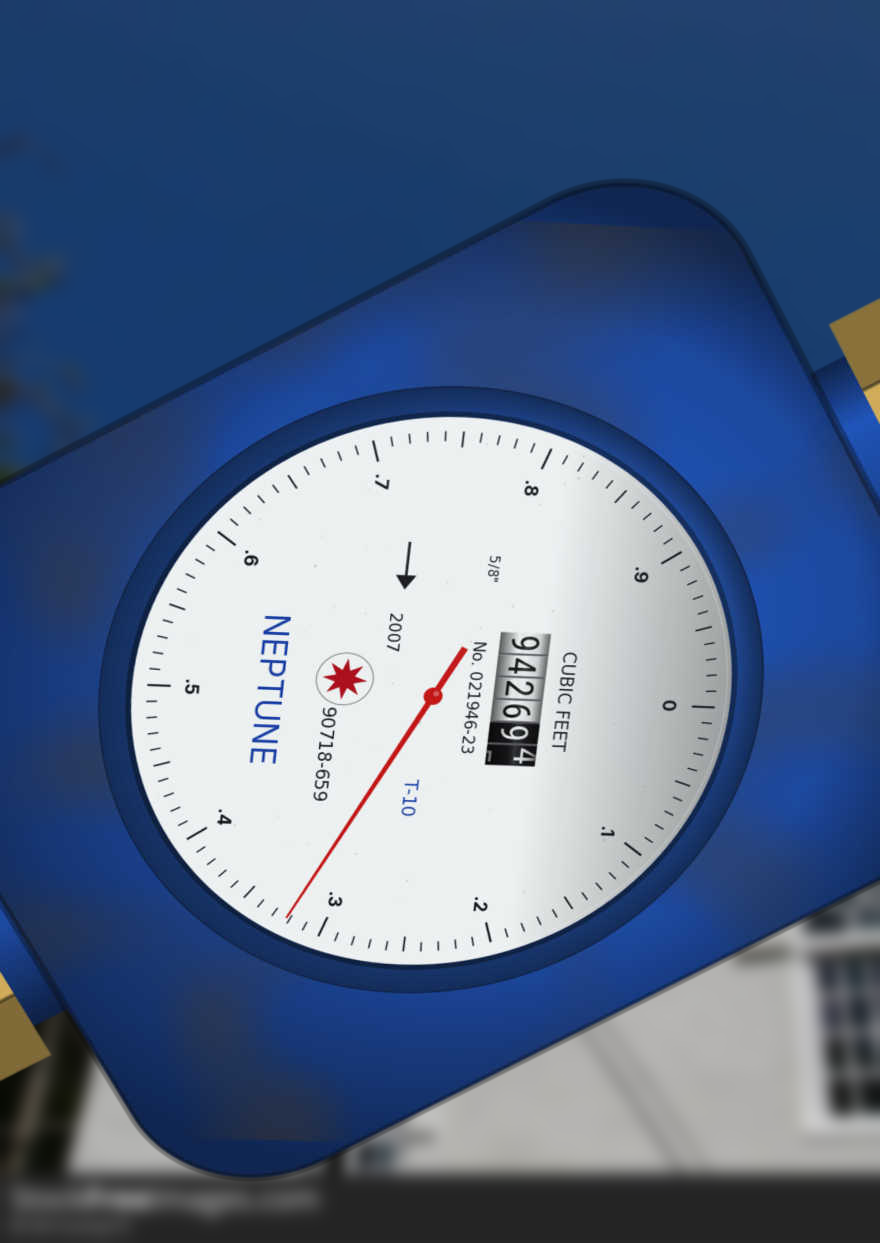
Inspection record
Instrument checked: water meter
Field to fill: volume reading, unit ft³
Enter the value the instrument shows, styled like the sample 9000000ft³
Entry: 942694.32ft³
